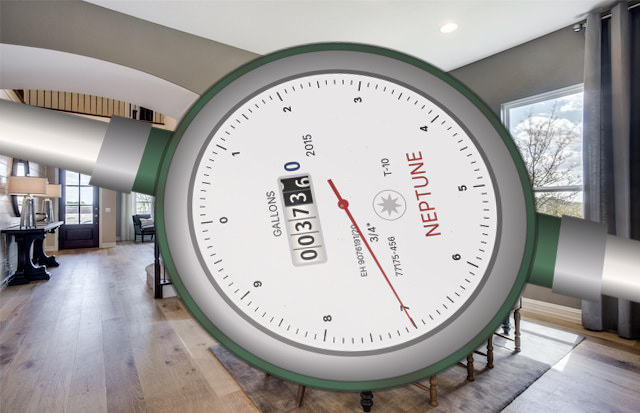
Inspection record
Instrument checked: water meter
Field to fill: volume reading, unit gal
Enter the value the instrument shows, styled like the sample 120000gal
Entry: 37357.0gal
